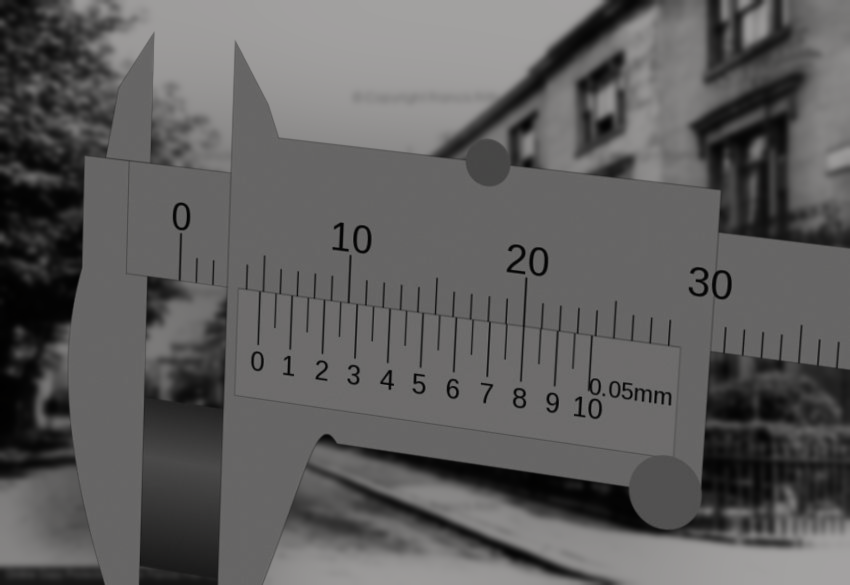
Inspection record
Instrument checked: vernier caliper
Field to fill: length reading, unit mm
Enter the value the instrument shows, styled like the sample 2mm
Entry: 4.8mm
